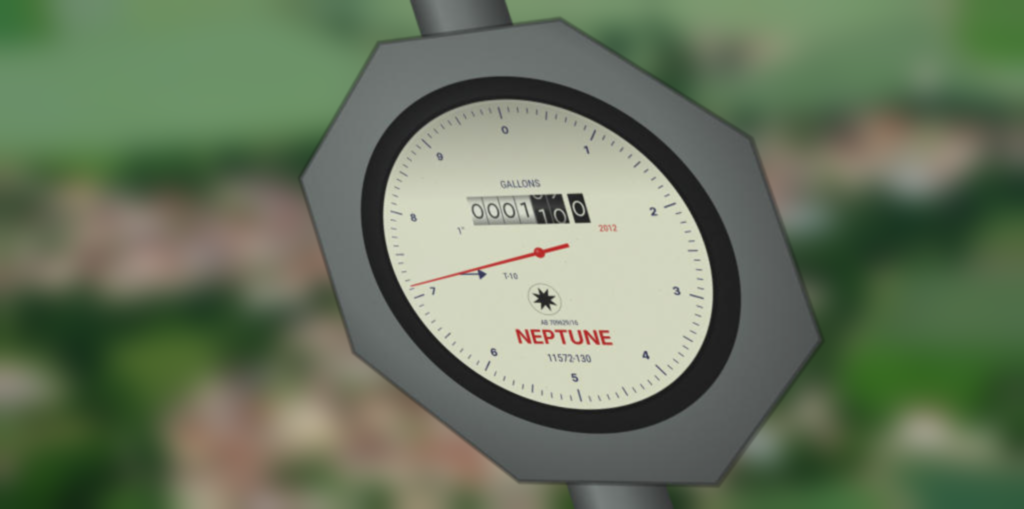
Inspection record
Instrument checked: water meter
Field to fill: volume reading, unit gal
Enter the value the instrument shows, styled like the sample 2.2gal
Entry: 1097.1gal
